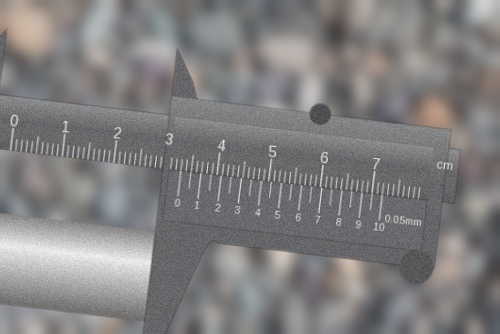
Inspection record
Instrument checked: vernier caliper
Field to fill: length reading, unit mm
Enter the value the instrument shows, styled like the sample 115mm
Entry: 33.0mm
